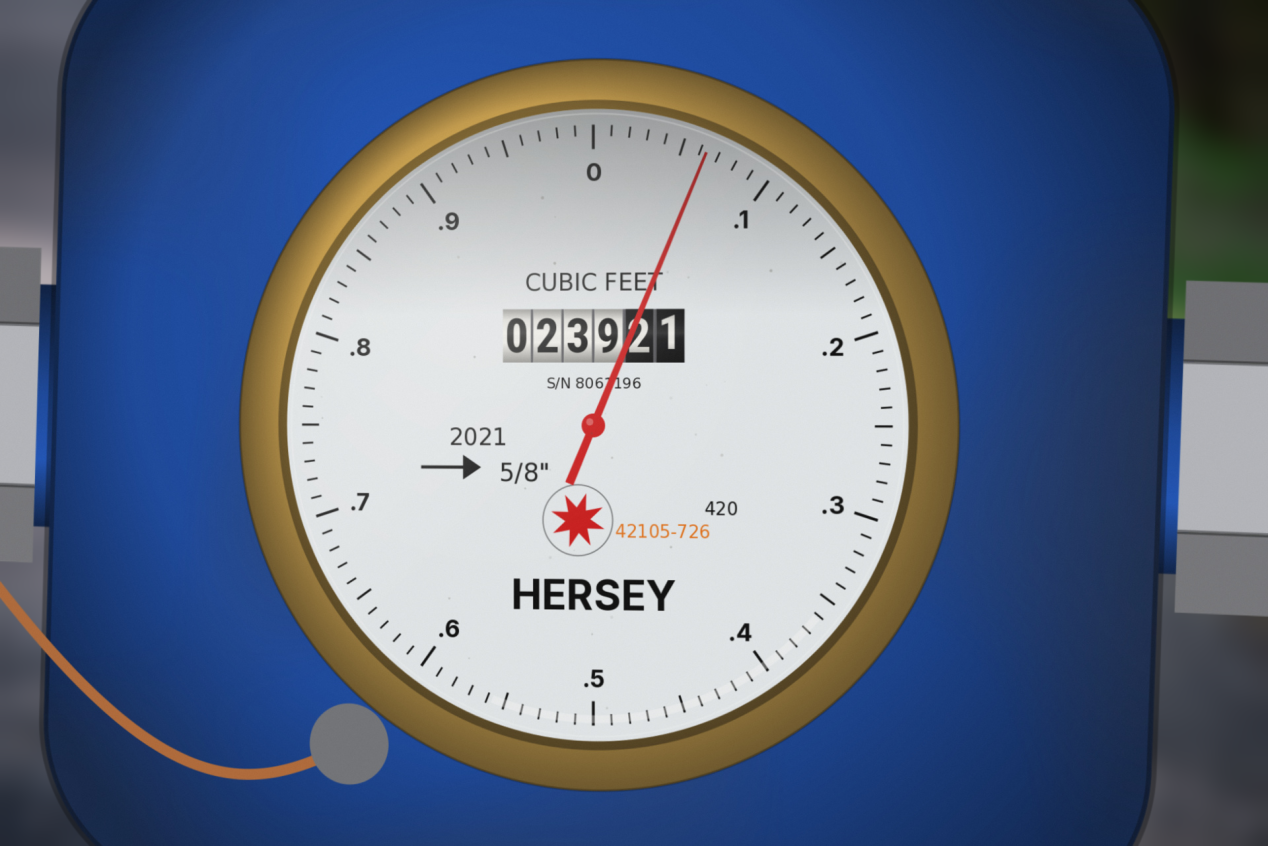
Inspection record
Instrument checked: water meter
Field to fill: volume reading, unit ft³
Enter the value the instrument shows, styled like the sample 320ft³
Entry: 23921.06ft³
